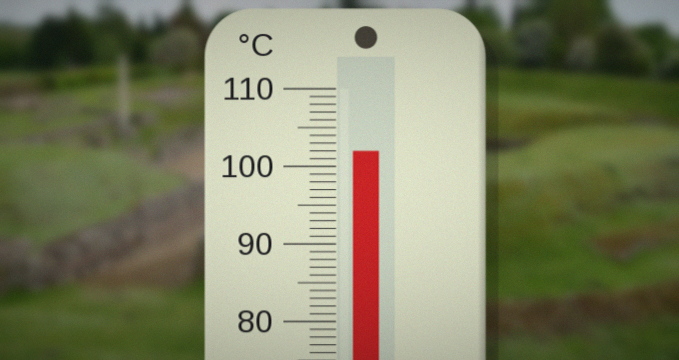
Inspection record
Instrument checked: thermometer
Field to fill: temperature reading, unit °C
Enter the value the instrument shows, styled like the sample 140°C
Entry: 102°C
